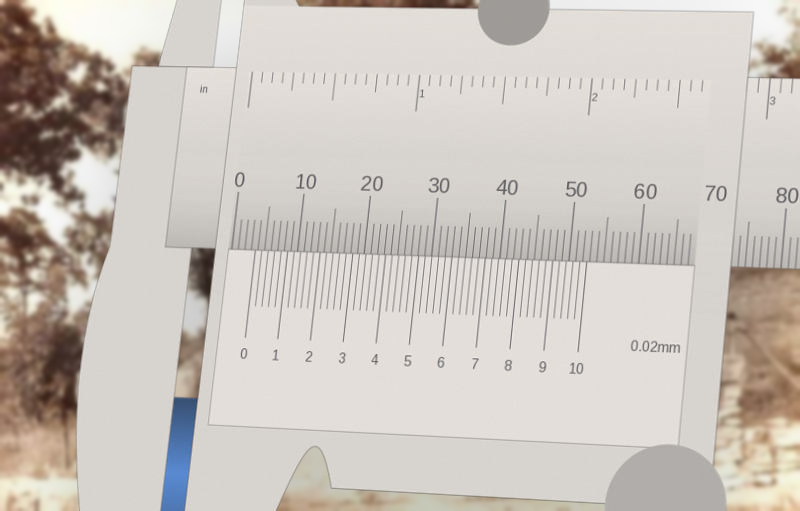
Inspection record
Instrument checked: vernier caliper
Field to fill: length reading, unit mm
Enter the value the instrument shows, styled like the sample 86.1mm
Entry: 3.6mm
